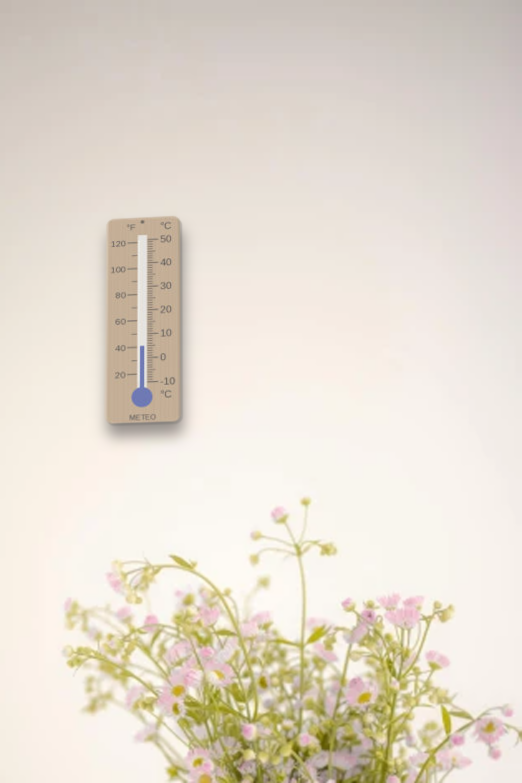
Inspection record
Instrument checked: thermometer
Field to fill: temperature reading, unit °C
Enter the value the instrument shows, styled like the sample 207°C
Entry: 5°C
